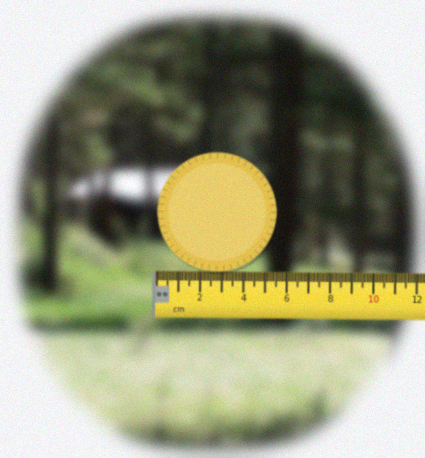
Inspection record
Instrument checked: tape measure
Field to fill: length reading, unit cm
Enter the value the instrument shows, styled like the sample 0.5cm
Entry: 5.5cm
